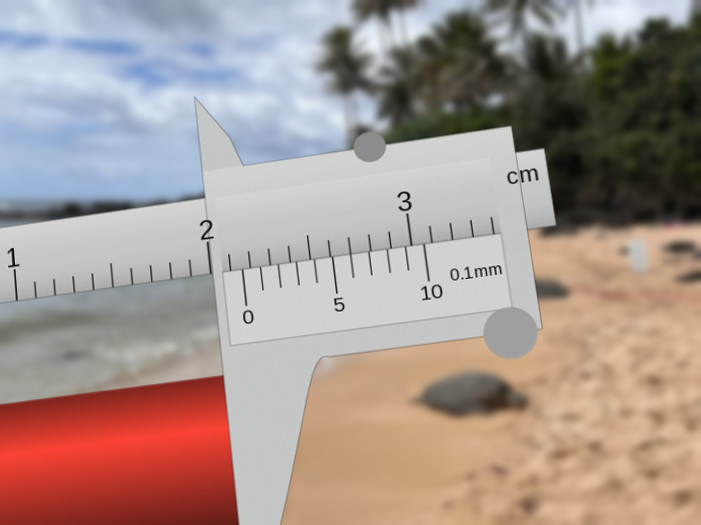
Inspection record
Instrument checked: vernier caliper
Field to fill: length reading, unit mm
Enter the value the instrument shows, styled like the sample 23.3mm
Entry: 21.6mm
